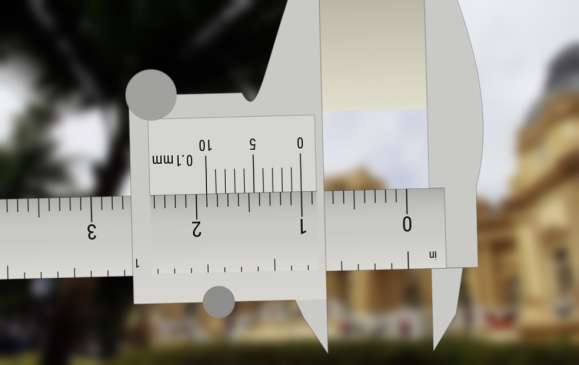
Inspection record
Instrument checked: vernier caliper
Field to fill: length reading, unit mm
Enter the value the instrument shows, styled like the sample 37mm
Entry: 10.0mm
